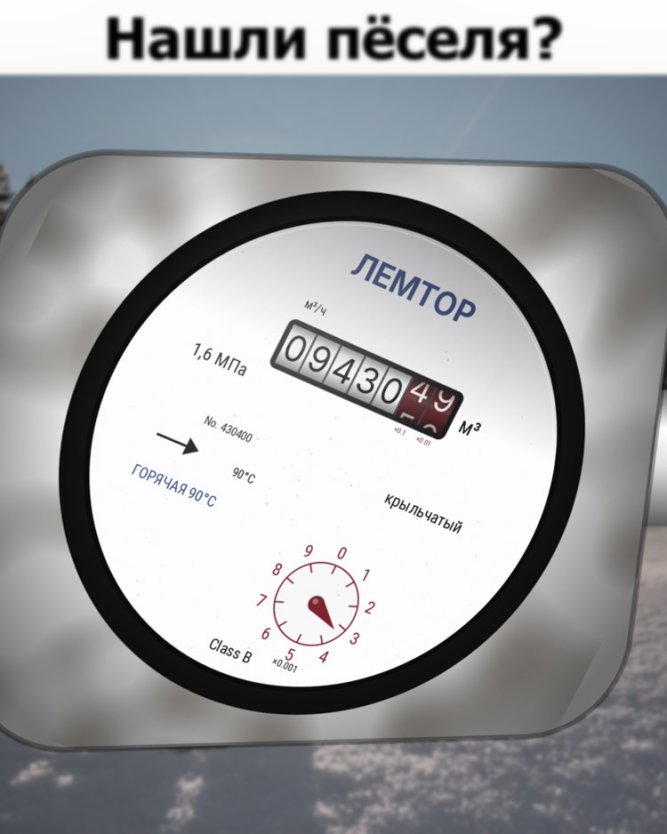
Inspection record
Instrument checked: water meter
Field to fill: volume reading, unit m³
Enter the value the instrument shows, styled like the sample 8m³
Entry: 9430.493m³
